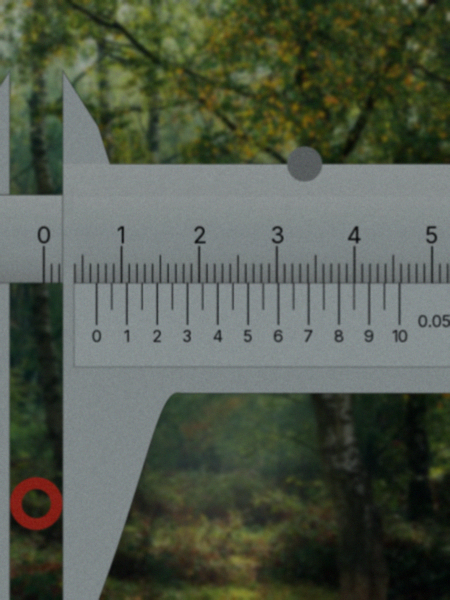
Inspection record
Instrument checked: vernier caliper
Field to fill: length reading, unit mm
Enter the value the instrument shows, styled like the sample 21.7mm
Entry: 6.8mm
